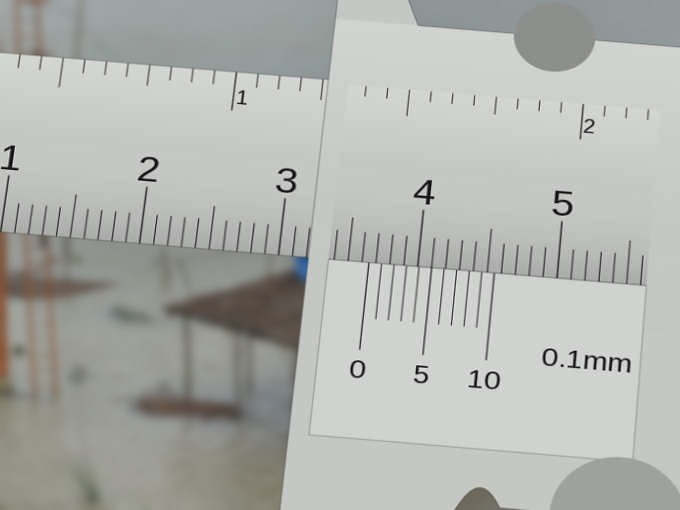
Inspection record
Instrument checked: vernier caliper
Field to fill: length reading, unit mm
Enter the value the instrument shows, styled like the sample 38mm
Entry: 36.5mm
